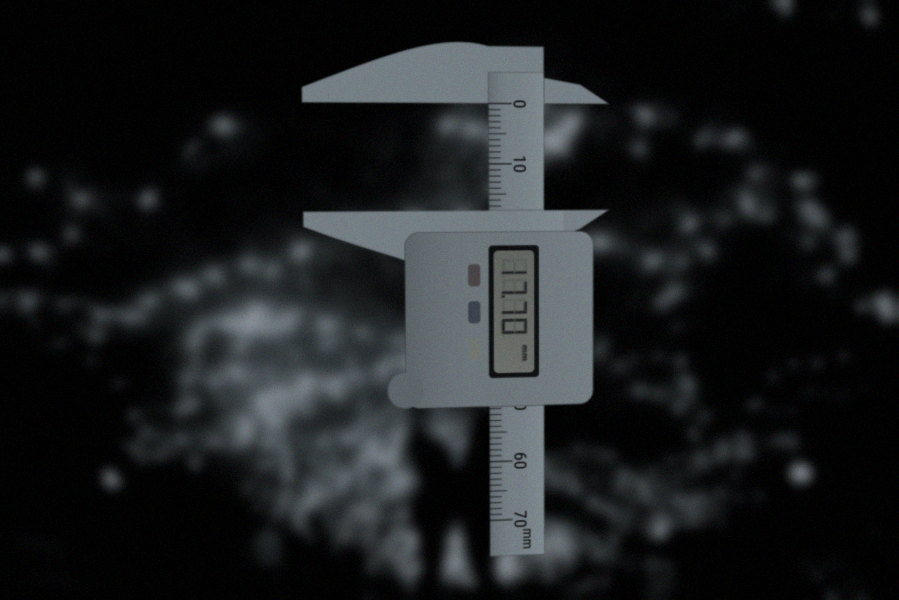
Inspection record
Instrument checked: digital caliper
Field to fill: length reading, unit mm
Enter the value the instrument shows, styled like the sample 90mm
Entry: 17.70mm
